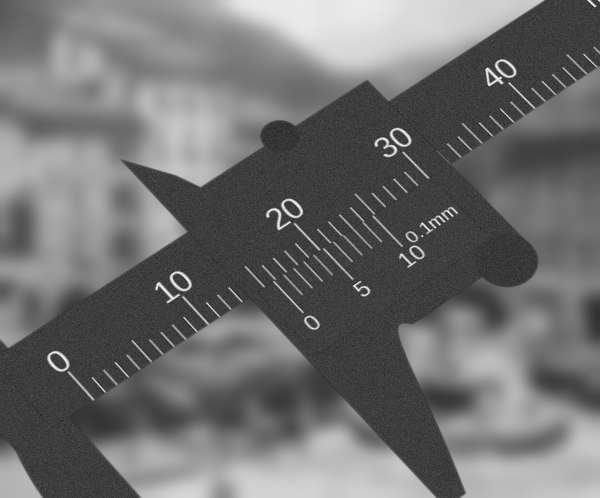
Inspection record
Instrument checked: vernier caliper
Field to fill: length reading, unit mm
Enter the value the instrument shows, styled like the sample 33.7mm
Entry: 15.8mm
